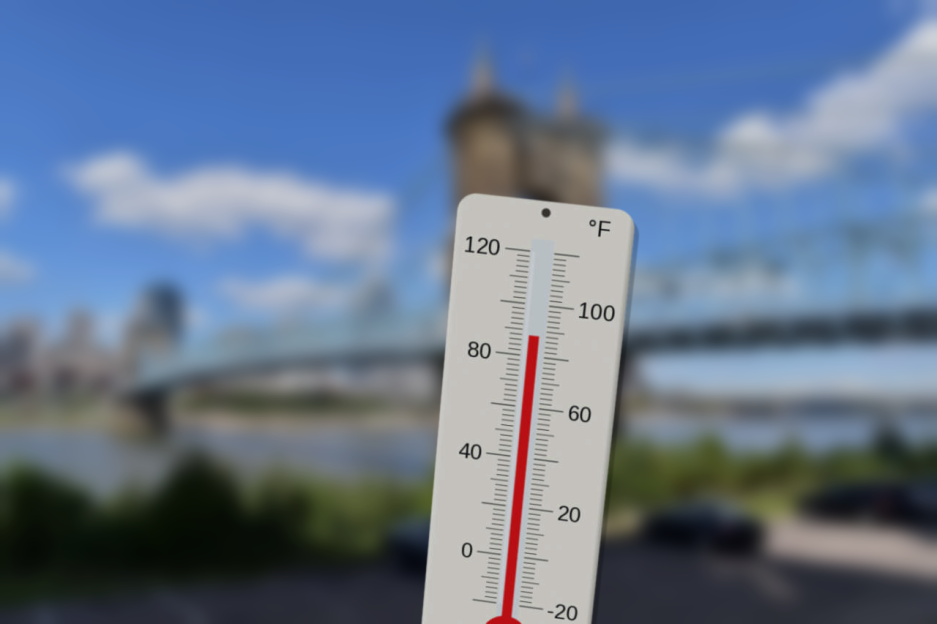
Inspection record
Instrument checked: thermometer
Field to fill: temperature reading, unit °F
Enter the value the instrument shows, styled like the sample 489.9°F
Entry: 88°F
